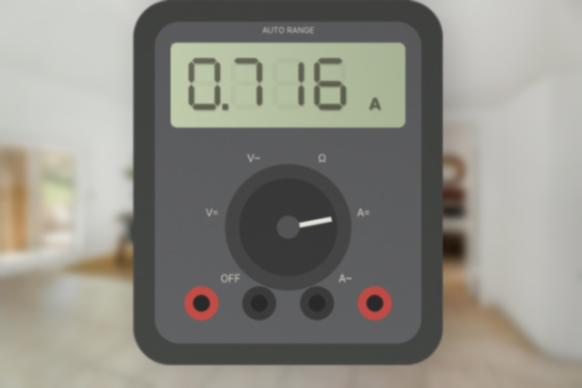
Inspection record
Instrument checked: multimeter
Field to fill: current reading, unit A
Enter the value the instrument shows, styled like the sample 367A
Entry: 0.716A
